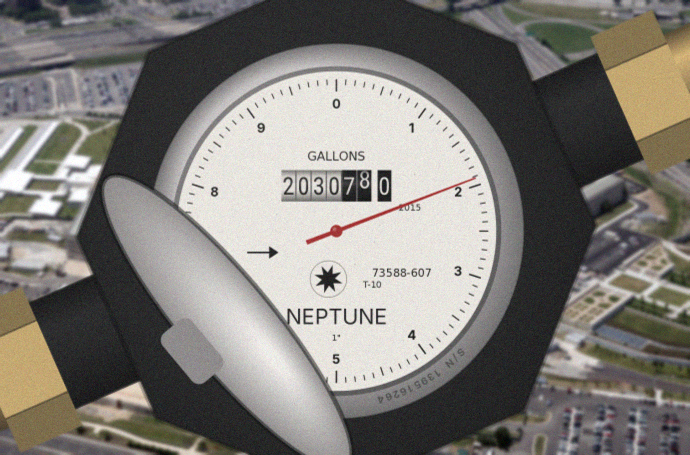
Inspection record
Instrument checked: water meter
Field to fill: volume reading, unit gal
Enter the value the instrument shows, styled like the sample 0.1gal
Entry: 2030781.9gal
